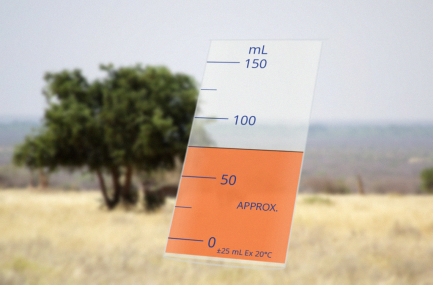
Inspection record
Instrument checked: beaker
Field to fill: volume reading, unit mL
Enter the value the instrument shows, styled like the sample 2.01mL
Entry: 75mL
